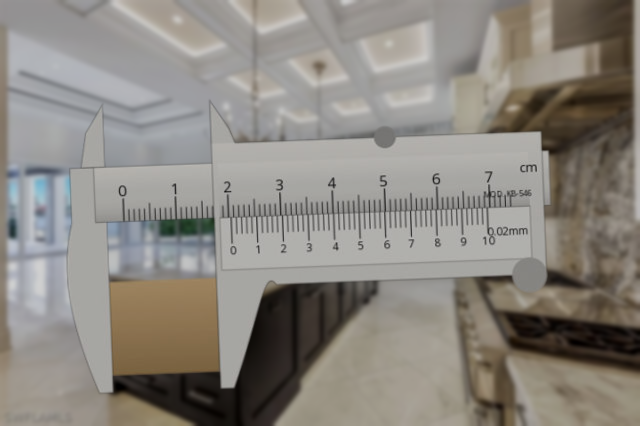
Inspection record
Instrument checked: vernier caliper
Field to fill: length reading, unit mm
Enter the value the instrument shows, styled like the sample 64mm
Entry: 20.5mm
